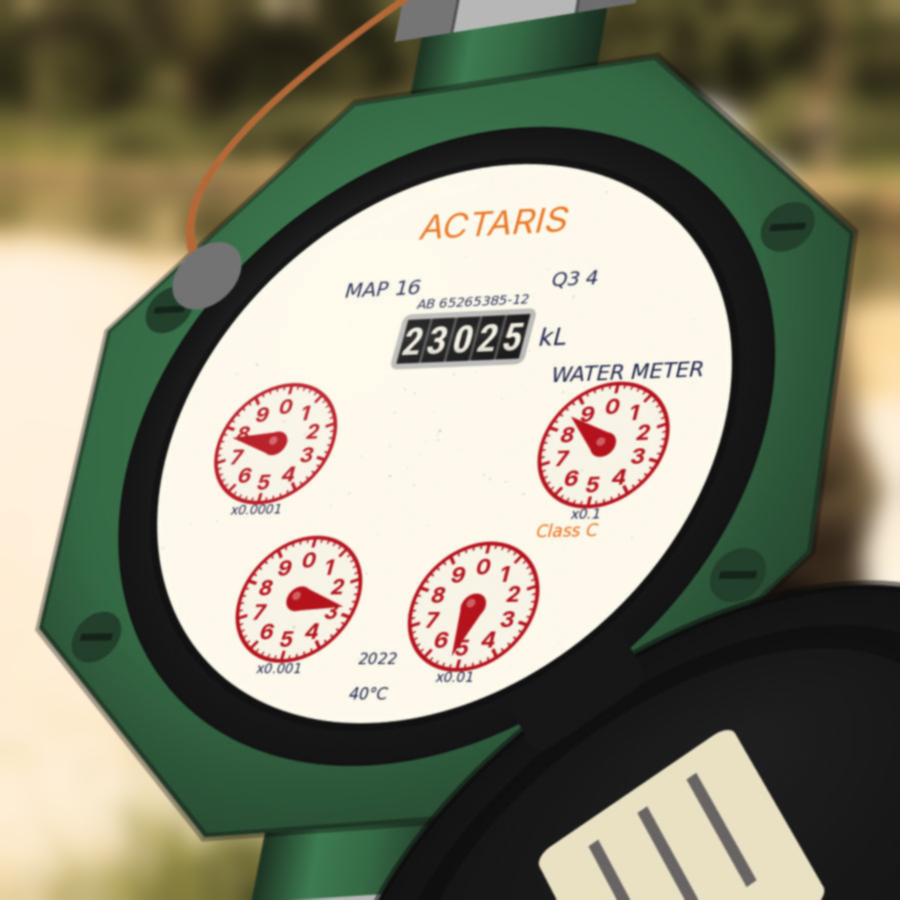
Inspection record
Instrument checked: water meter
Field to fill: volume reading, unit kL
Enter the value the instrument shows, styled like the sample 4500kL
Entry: 23025.8527kL
